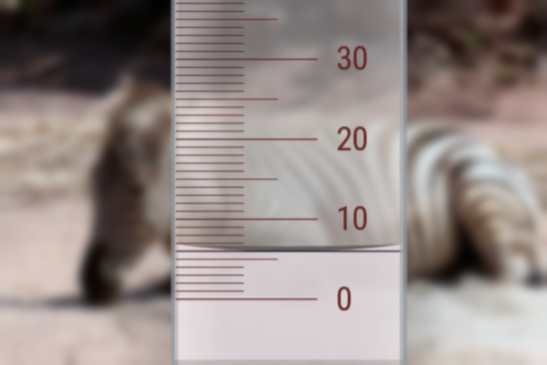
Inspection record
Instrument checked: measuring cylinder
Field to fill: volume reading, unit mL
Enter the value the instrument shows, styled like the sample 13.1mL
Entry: 6mL
